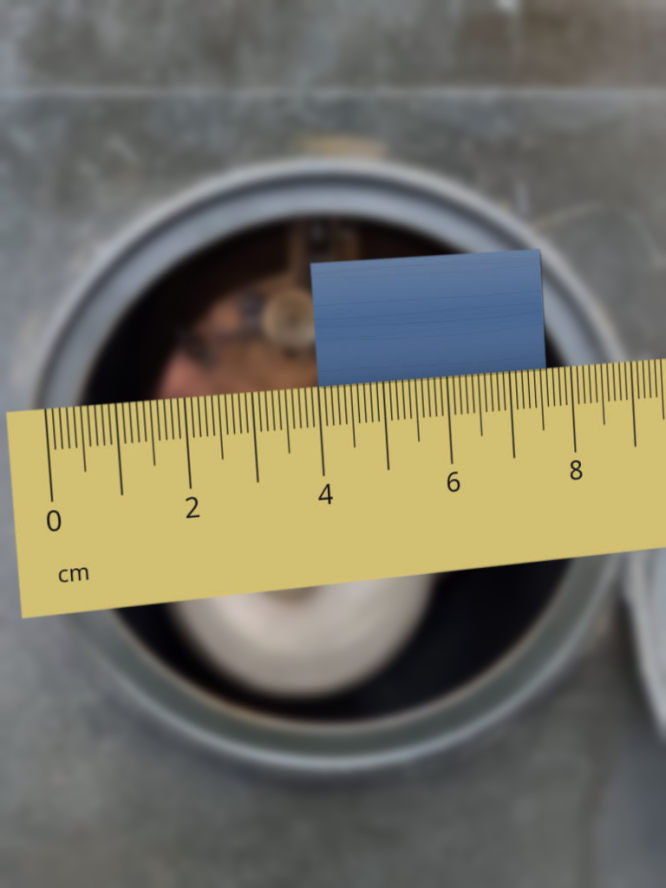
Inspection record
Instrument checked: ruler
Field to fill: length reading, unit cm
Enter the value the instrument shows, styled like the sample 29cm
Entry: 3.6cm
